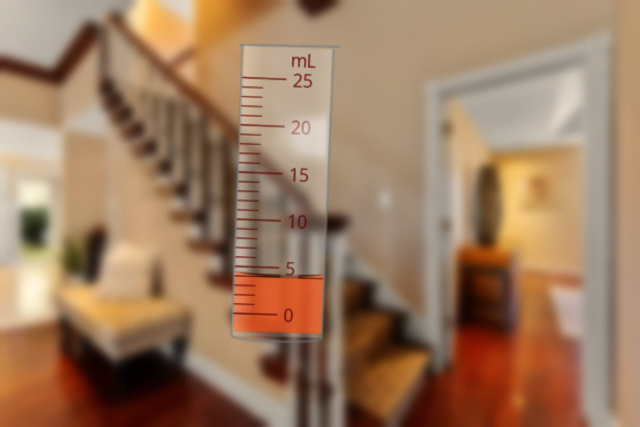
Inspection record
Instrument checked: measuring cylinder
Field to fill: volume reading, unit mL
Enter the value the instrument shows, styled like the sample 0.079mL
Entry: 4mL
